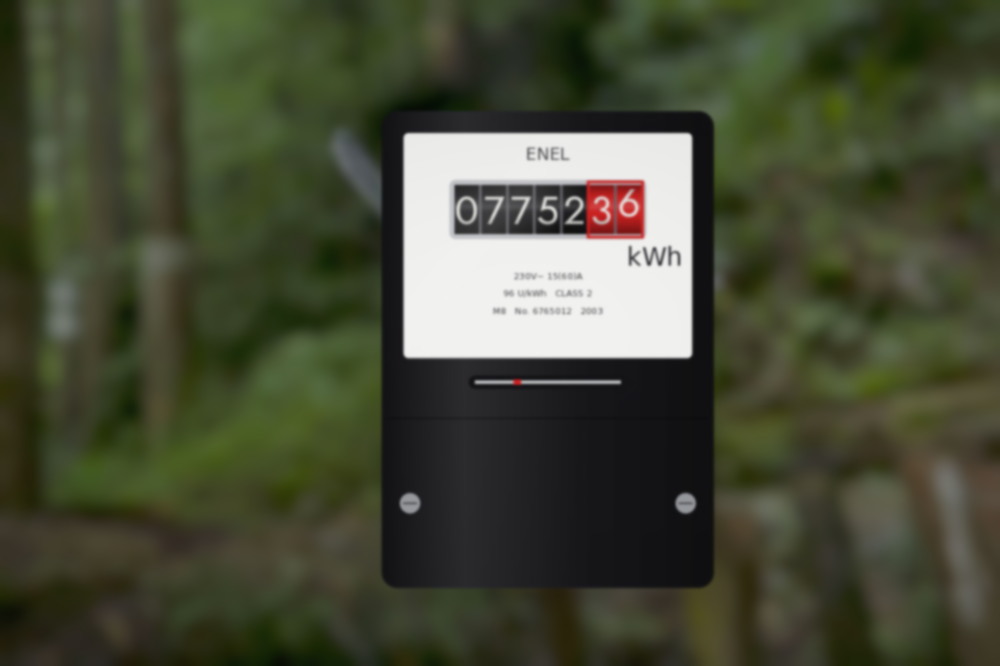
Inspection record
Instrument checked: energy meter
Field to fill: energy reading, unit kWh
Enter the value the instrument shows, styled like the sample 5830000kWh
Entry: 7752.36kWh
